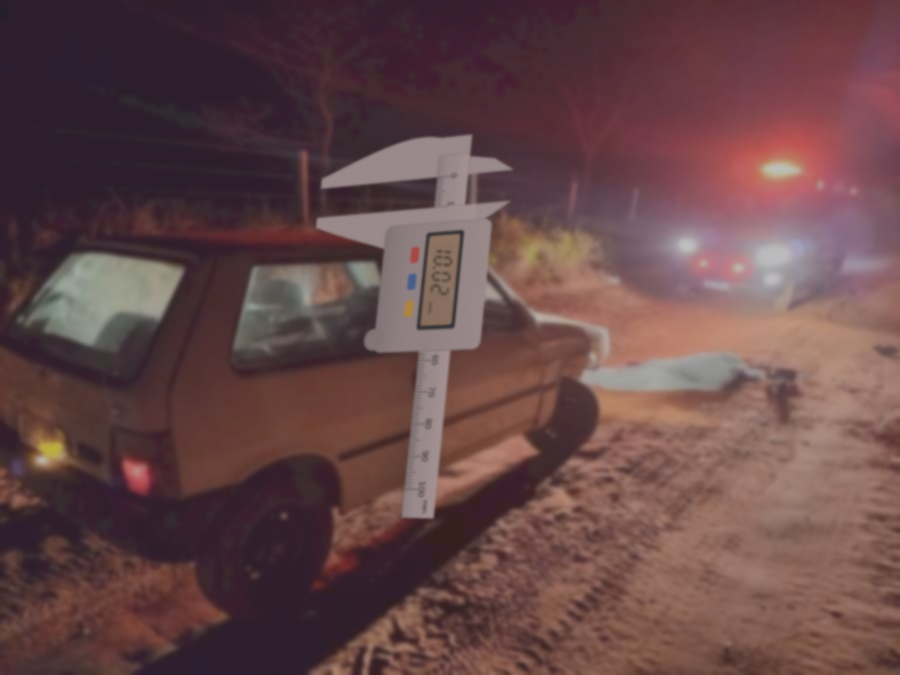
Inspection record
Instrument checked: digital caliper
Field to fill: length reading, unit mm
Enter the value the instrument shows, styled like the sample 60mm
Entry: 10.02mm
